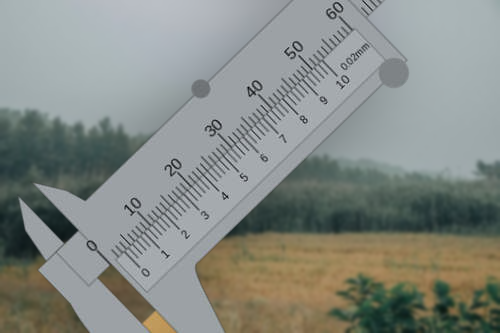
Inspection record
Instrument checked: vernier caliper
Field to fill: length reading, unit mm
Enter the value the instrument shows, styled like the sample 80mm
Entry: 3.4mm
